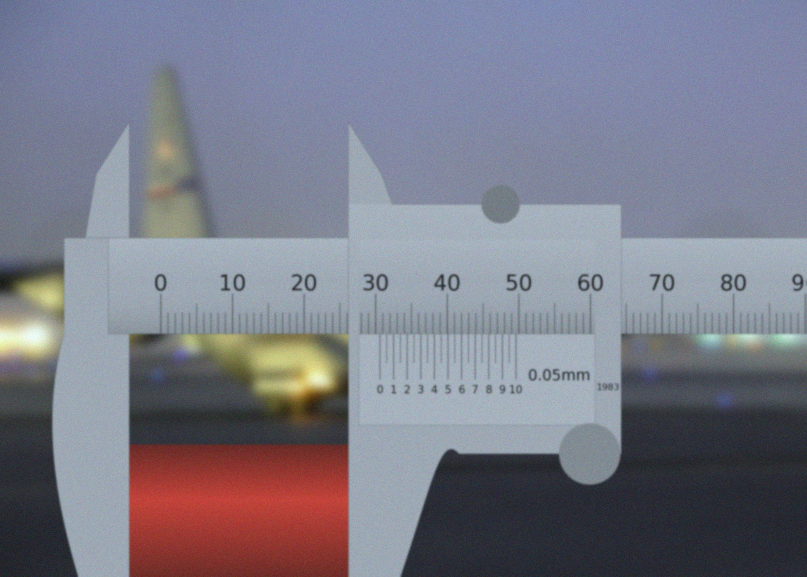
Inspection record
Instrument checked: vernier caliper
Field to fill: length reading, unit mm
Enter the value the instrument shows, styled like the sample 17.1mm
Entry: 30.6mm
